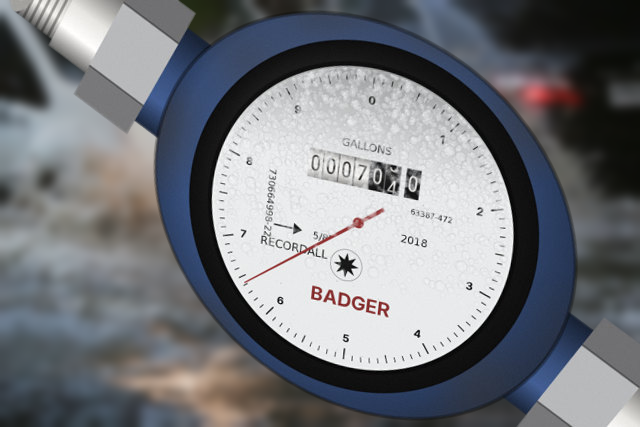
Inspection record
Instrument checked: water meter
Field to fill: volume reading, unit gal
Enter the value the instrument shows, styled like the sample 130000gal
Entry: 7036.4gal
